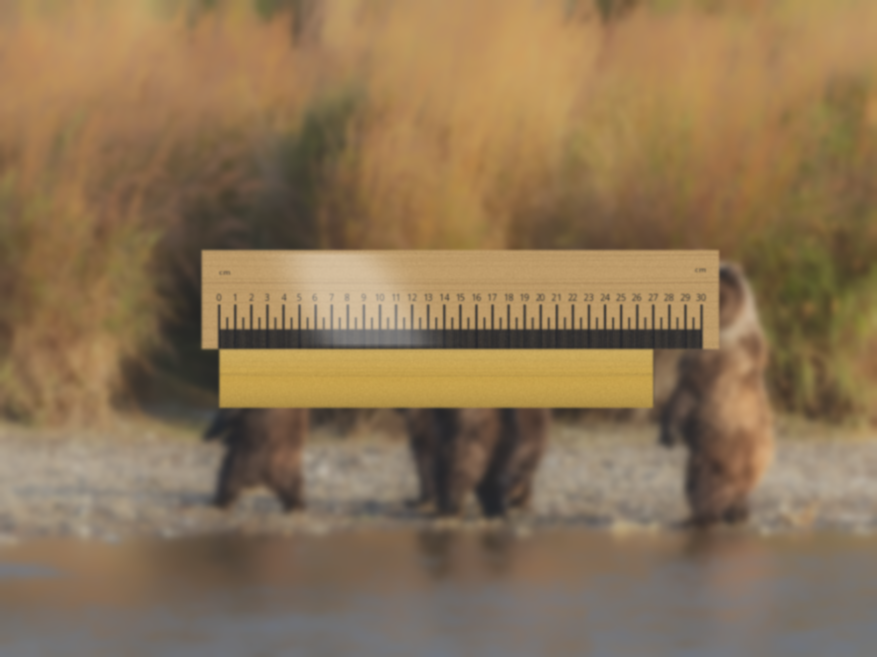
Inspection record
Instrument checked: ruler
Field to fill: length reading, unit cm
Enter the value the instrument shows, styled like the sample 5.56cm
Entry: 27cm
